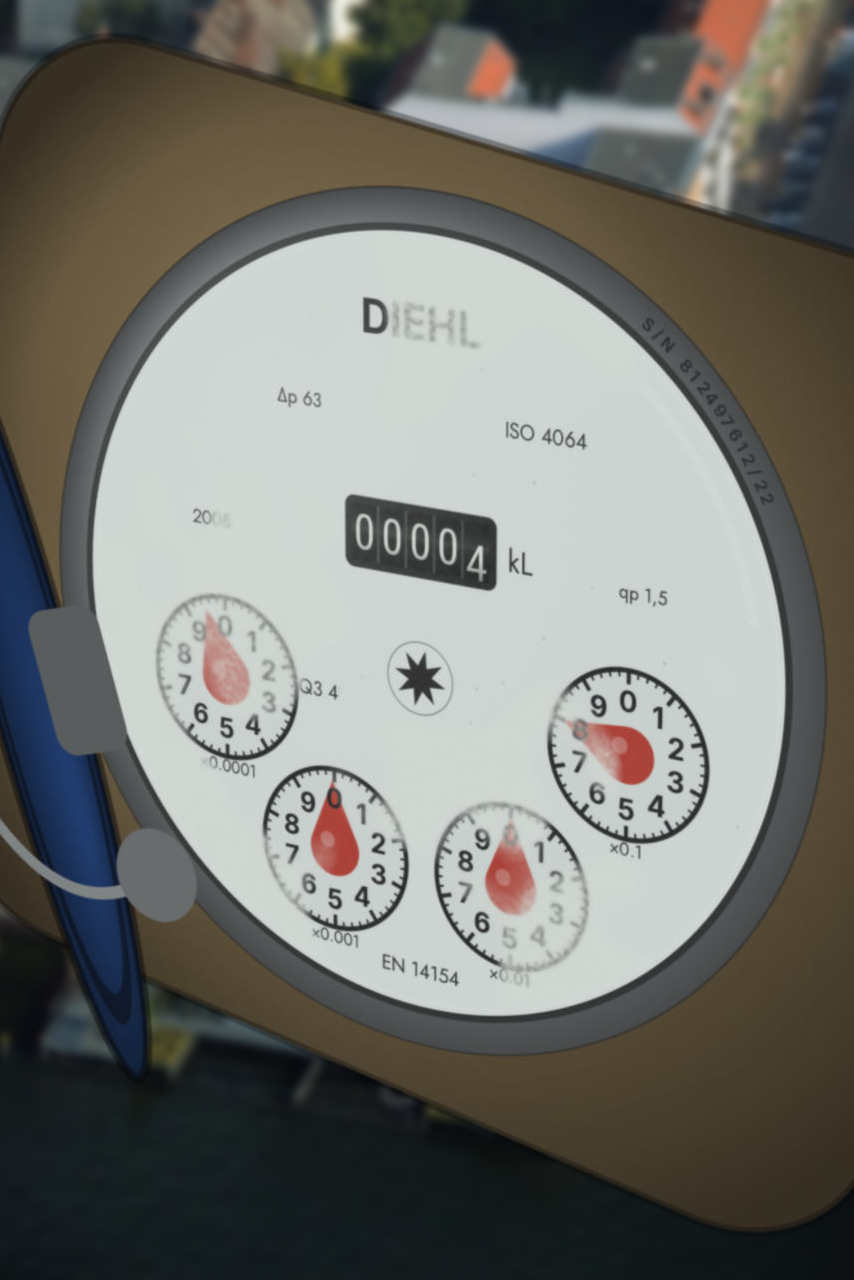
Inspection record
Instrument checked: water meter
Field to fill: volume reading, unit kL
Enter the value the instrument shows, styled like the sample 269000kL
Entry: 3.7999kL
